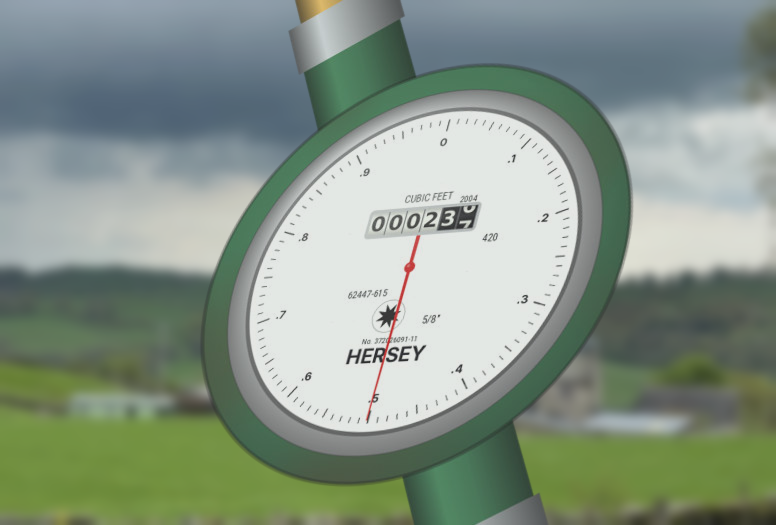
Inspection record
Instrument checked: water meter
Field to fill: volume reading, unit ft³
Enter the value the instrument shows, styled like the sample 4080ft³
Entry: 236.50ft³
